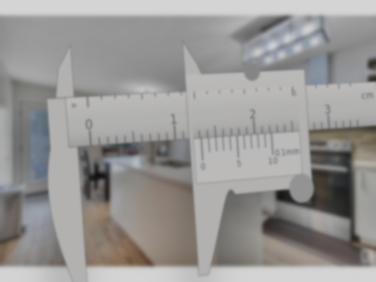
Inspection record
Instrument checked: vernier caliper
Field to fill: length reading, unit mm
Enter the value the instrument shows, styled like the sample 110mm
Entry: 13.2mm
